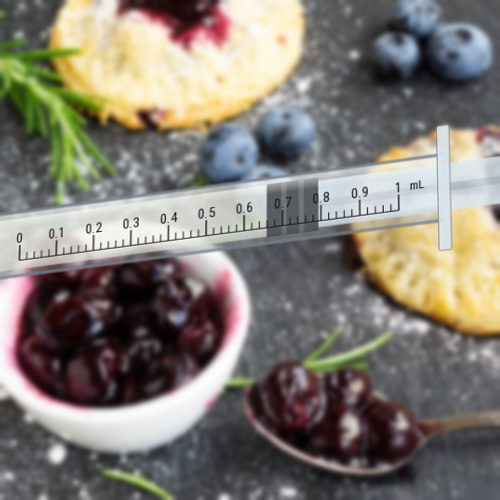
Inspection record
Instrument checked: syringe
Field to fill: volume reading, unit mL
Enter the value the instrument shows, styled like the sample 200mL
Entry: 0.66mL
